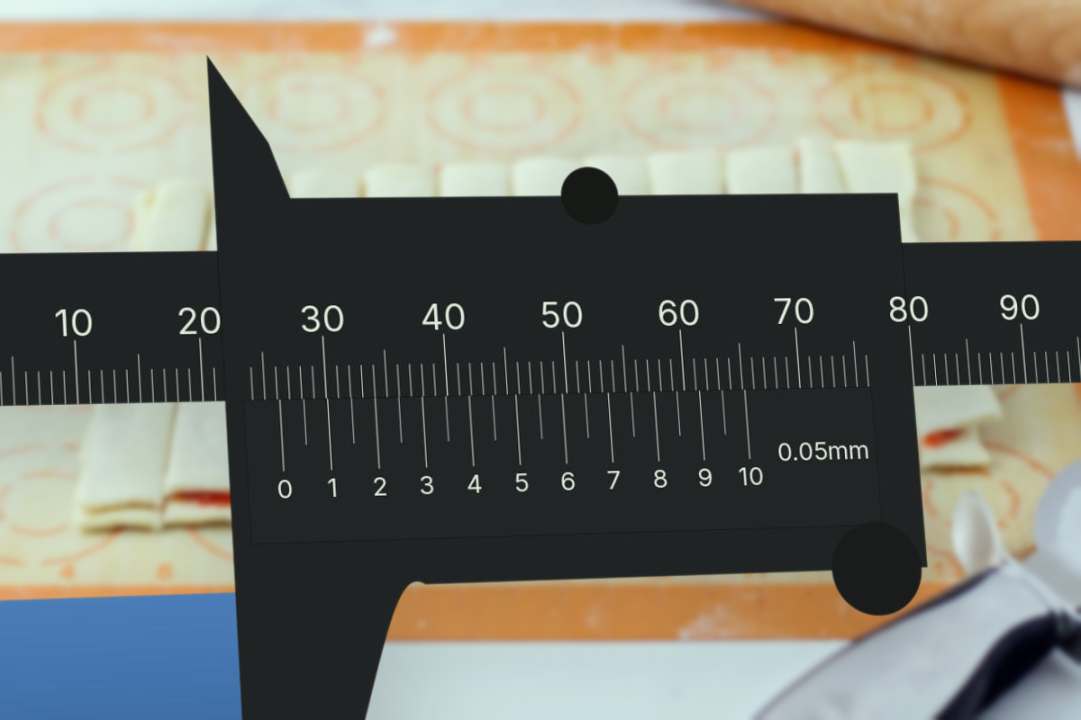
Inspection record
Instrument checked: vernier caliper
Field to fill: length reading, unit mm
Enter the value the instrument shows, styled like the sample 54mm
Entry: 26.2mm
